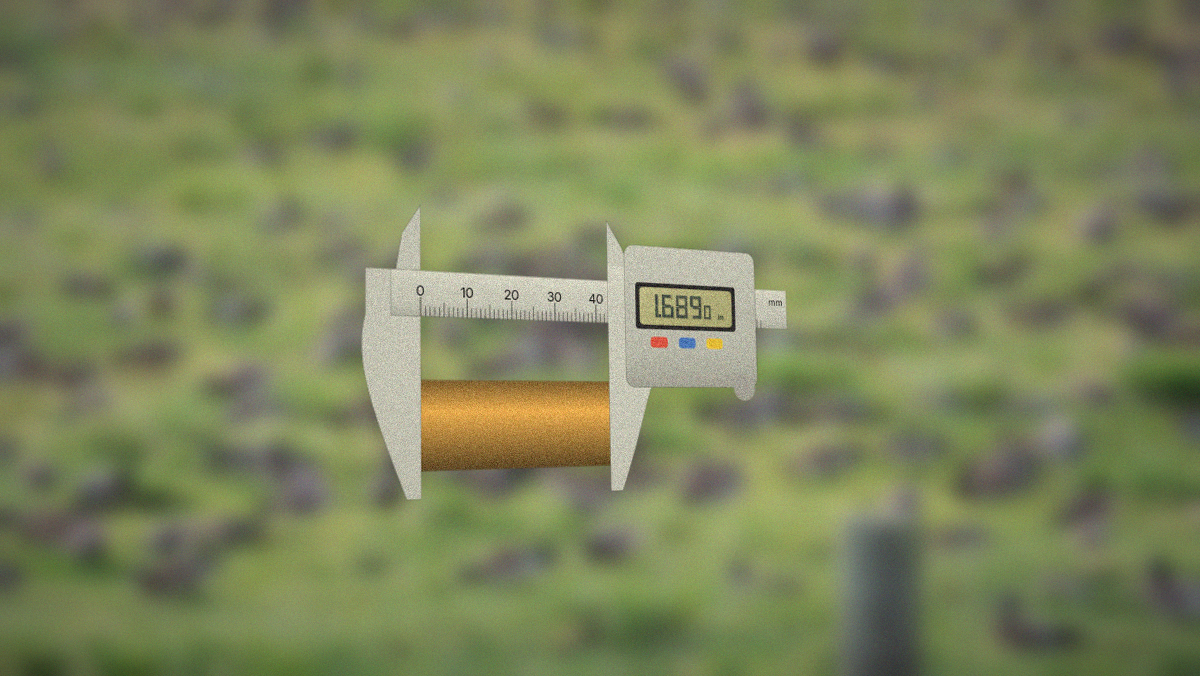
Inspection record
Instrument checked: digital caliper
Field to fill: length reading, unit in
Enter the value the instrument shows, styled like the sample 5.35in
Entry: 1.6890in
